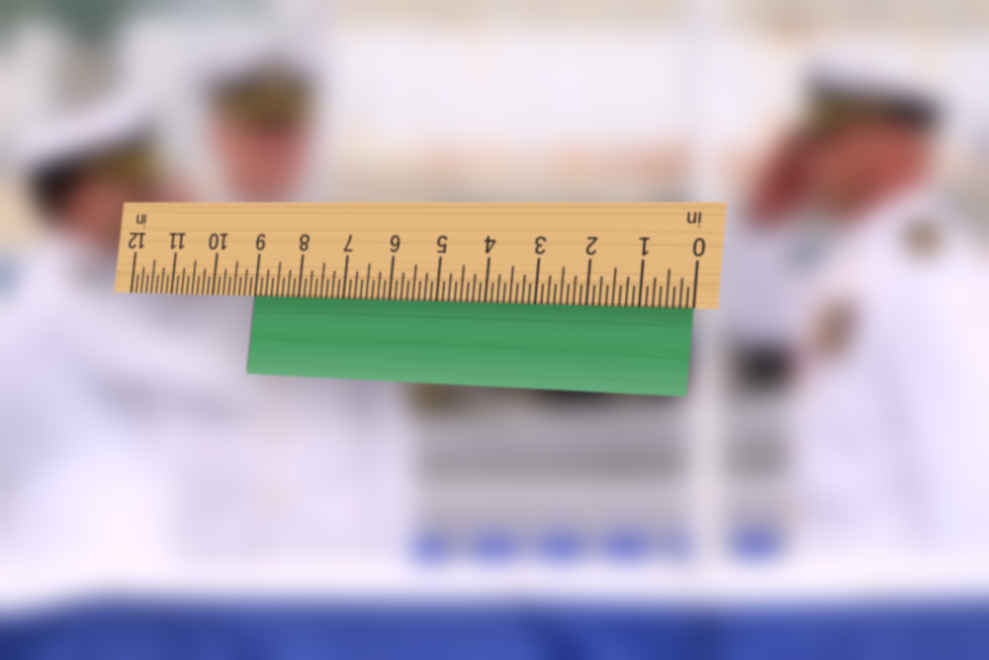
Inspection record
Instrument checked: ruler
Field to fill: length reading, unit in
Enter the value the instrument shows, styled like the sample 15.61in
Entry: 9in
